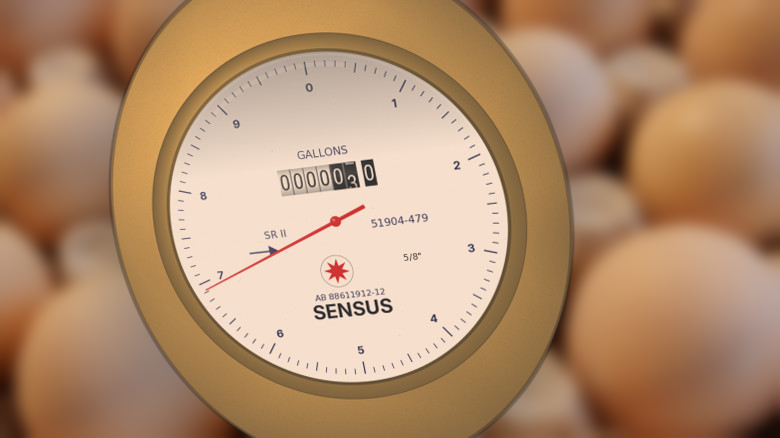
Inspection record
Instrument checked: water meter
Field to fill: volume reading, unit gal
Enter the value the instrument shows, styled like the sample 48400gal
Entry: 26.9gal
